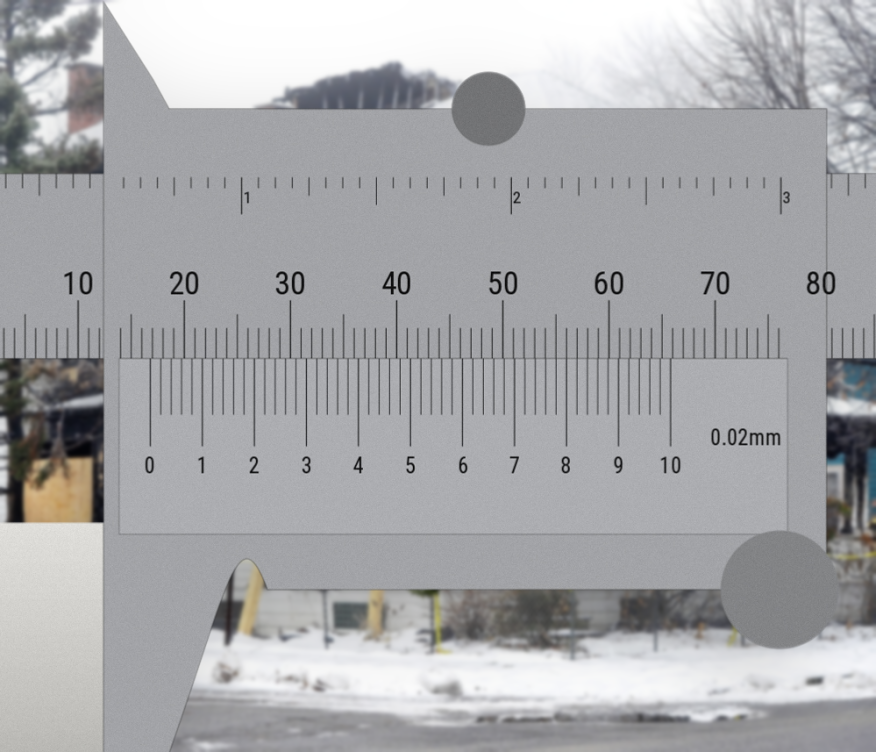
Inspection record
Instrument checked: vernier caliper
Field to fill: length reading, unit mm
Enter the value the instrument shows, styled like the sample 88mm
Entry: 16.8mm
